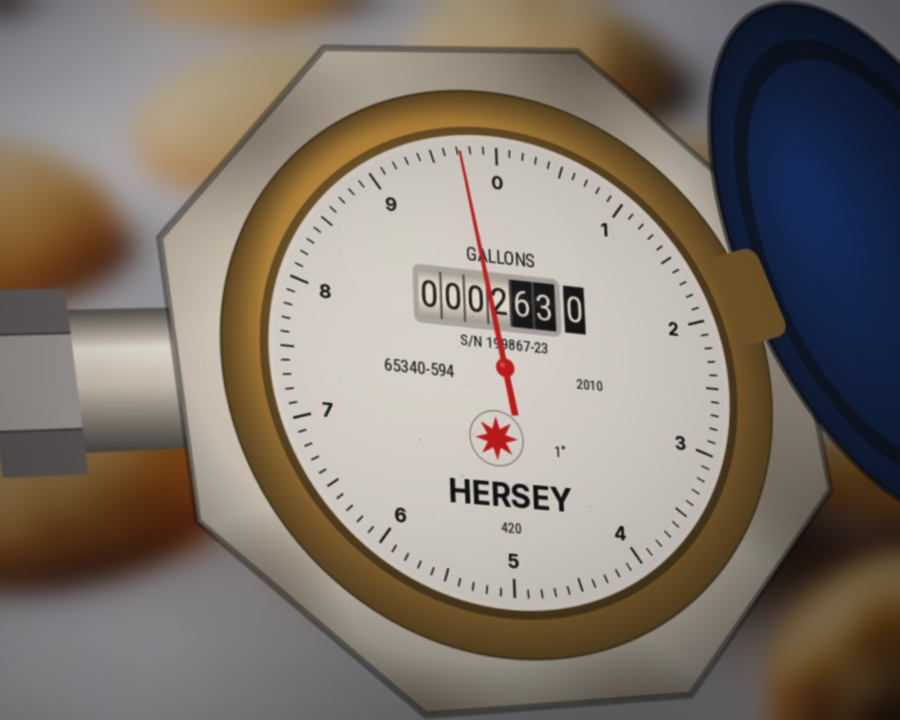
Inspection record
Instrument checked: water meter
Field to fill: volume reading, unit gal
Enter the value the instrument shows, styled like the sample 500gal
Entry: 2629.7gal
